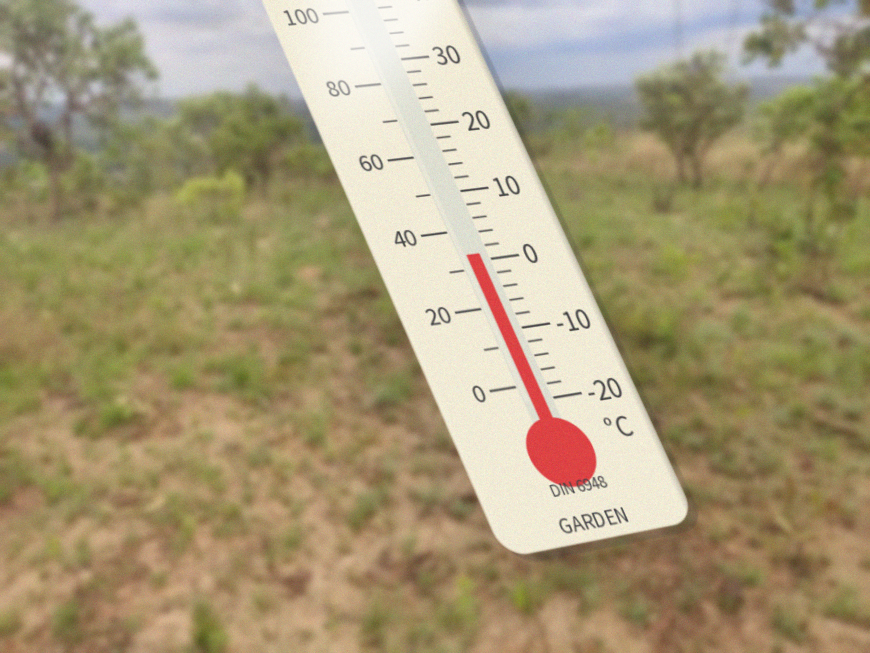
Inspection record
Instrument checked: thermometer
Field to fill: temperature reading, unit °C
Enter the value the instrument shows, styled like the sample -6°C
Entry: 1°C
